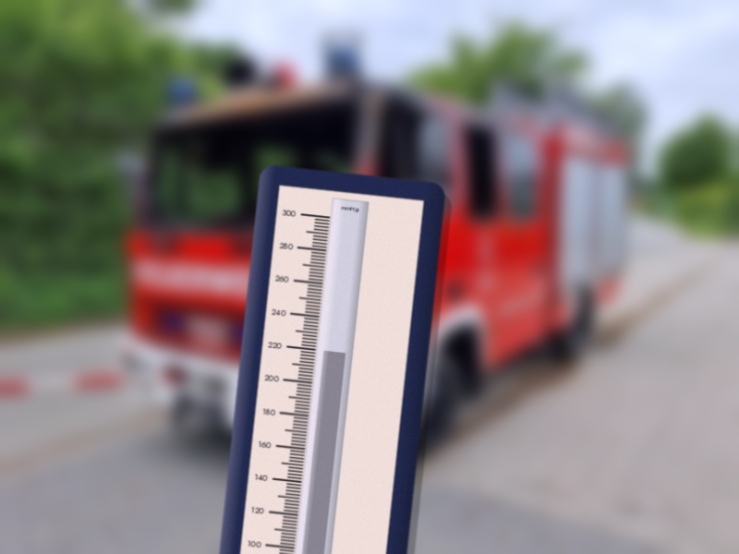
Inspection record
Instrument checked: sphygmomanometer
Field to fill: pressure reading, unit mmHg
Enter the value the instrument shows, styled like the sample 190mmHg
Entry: 220mmHg
